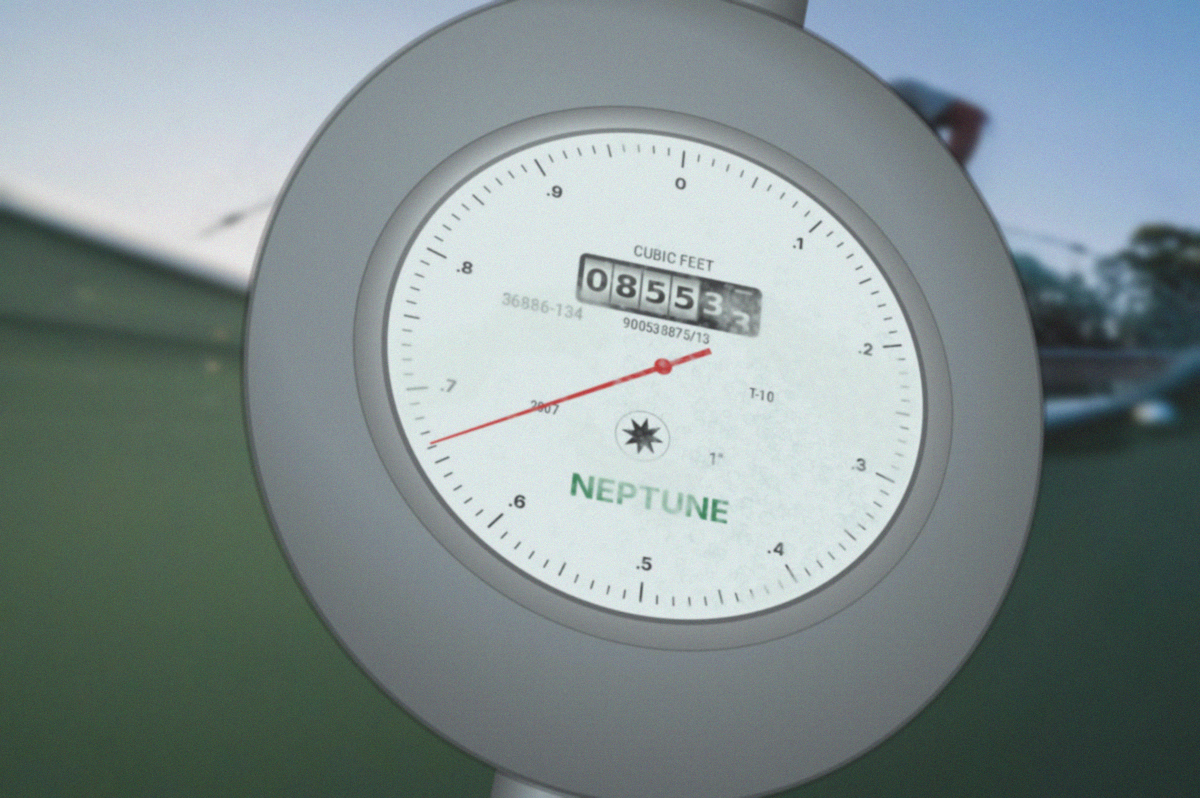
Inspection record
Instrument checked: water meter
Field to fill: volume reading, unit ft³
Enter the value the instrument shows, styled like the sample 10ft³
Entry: 85532.66ft³
